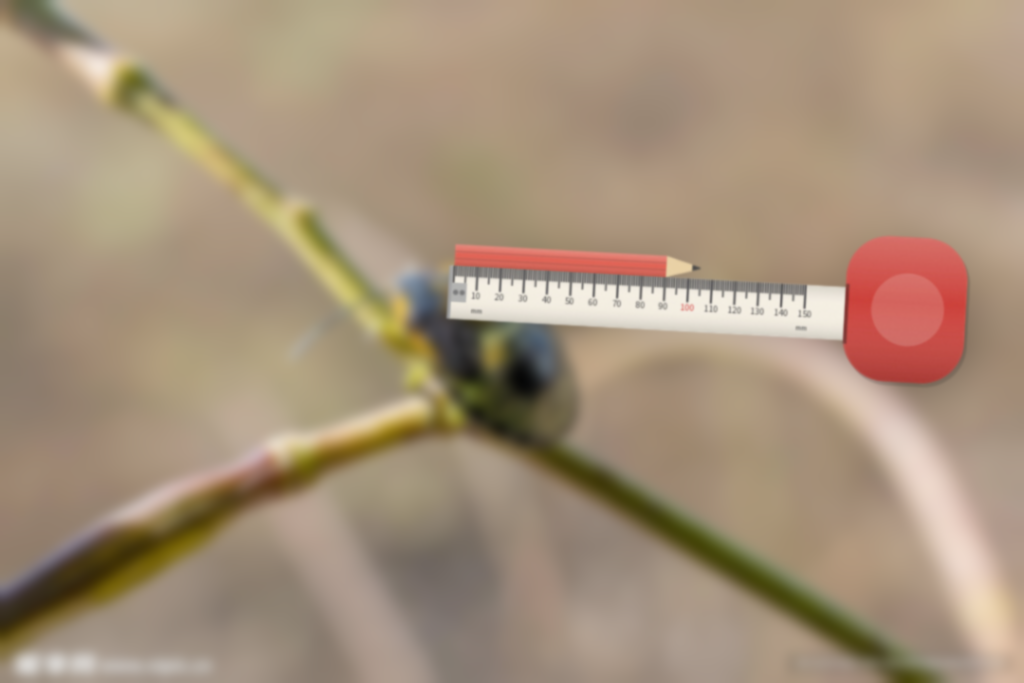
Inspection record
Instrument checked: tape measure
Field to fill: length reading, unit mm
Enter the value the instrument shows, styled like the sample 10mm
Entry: 105mm
